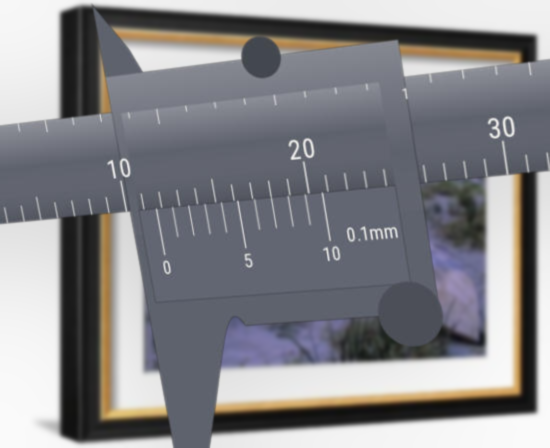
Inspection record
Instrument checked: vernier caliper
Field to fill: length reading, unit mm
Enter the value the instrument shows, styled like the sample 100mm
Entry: 11.7mm
